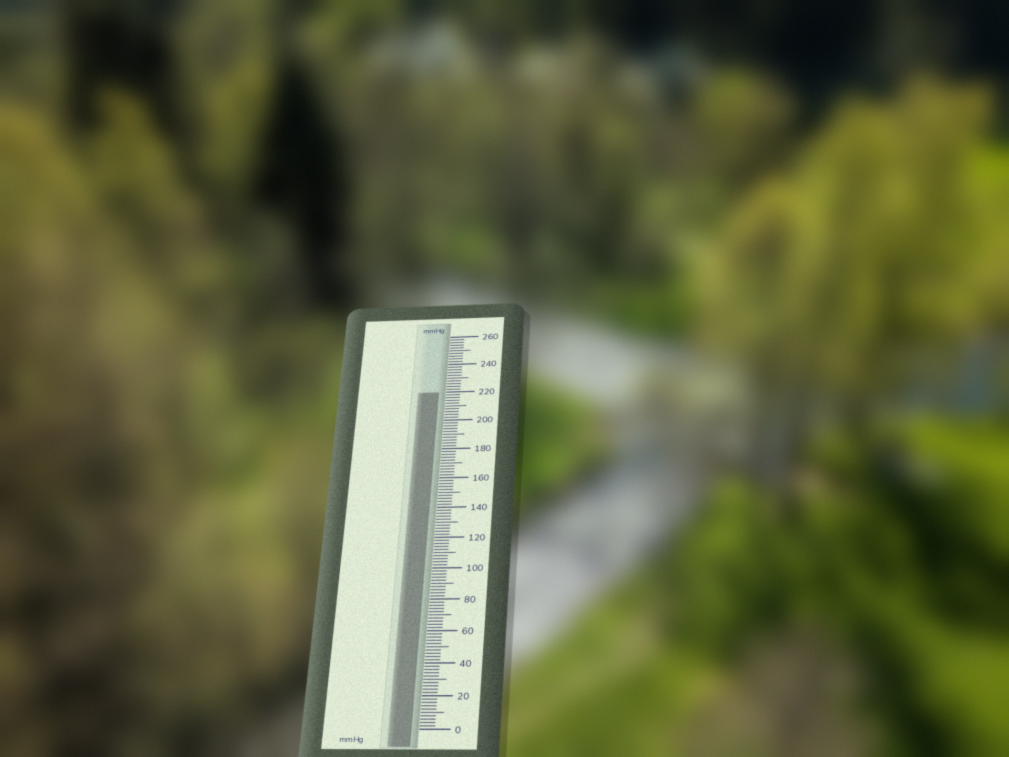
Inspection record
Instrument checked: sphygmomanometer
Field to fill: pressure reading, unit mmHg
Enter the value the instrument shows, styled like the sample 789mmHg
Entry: 220mmHg
